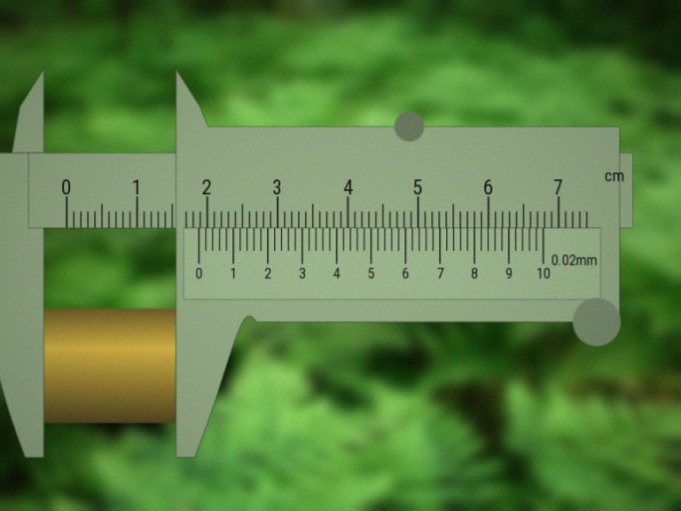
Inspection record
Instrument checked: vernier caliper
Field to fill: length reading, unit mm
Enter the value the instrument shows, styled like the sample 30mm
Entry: 18.8mm
